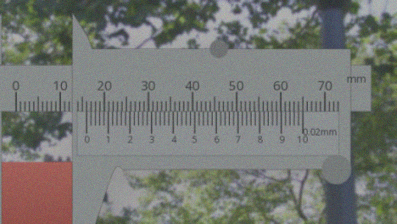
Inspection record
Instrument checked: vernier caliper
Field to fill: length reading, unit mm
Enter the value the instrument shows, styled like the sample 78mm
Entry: 16.0mm
